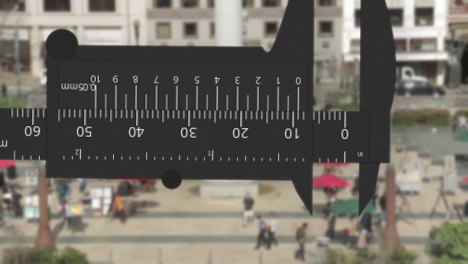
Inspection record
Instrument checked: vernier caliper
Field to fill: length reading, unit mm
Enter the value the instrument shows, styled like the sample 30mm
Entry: 9.0mm
